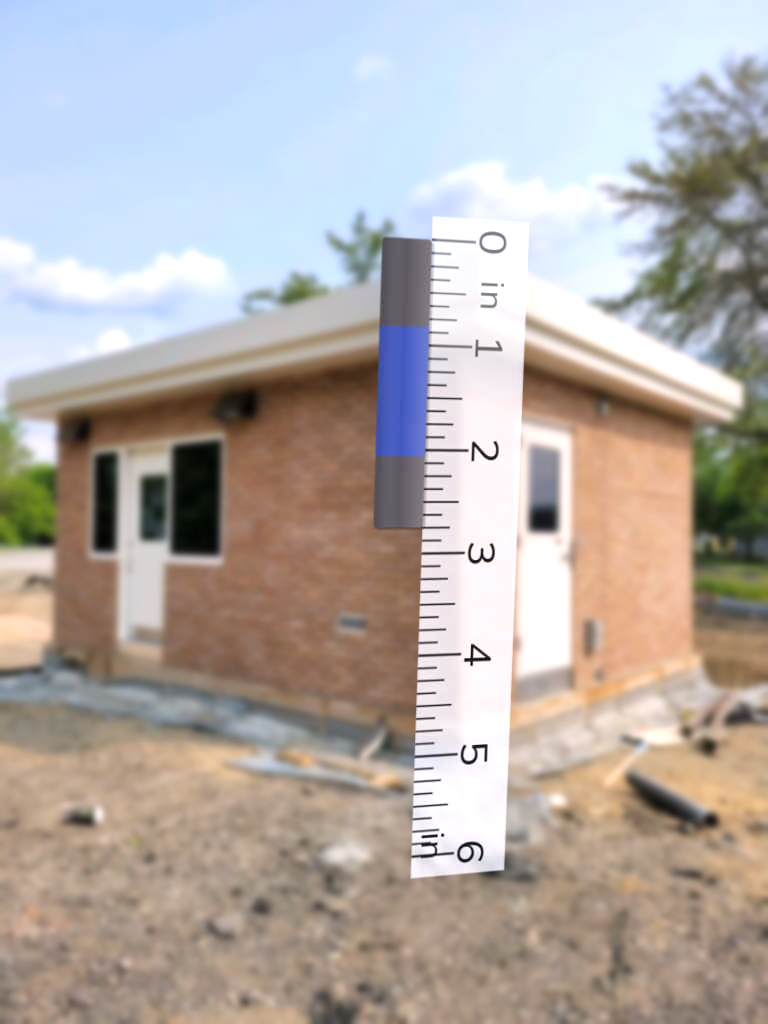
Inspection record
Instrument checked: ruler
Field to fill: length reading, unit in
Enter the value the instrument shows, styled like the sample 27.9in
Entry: 2.75in
